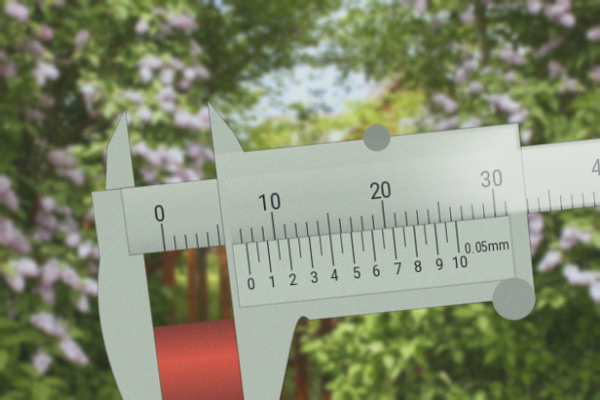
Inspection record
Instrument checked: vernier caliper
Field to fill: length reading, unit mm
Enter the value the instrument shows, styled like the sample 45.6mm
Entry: 7.4mm
